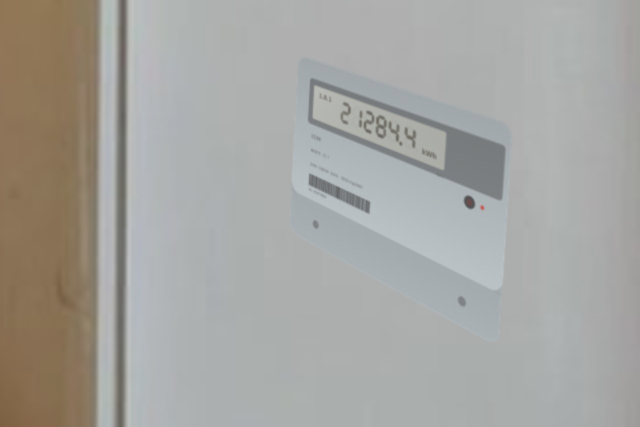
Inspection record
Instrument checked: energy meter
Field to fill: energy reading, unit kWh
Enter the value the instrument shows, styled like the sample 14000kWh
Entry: 21284.4kWh
